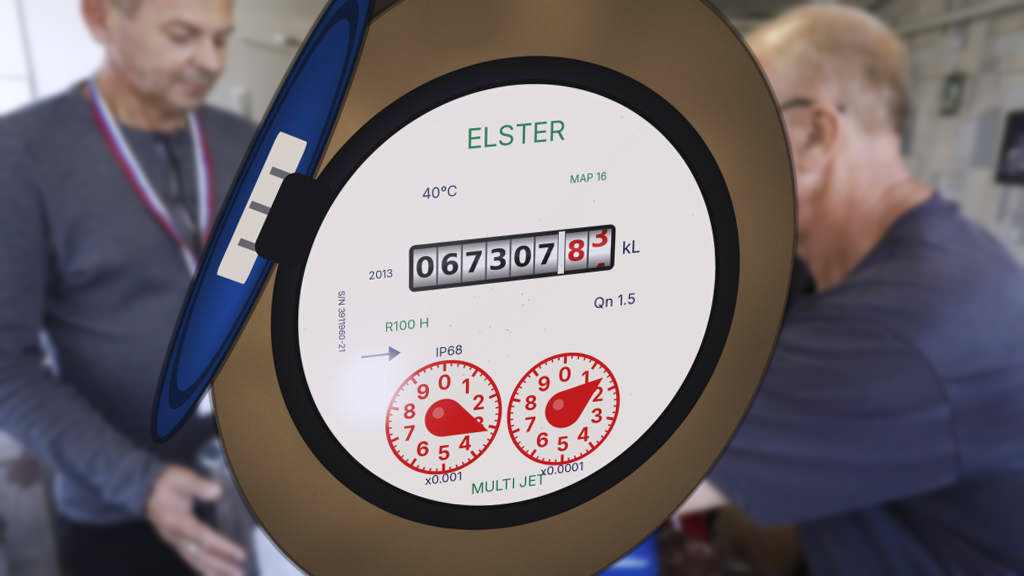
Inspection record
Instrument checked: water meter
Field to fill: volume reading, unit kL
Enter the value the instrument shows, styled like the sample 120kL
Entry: 67307.8331kL
